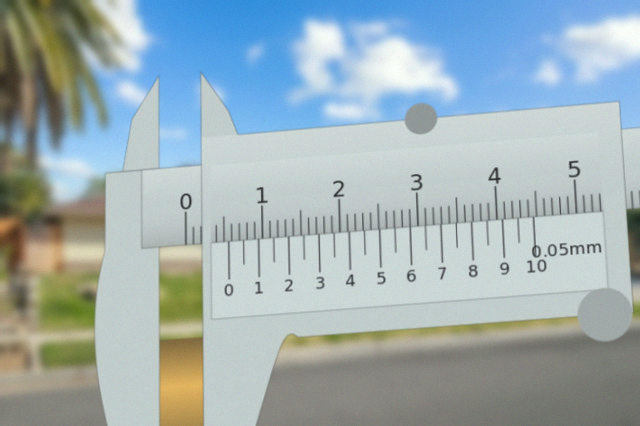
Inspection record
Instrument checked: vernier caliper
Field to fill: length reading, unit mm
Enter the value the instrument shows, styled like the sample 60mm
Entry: 5.6mm
